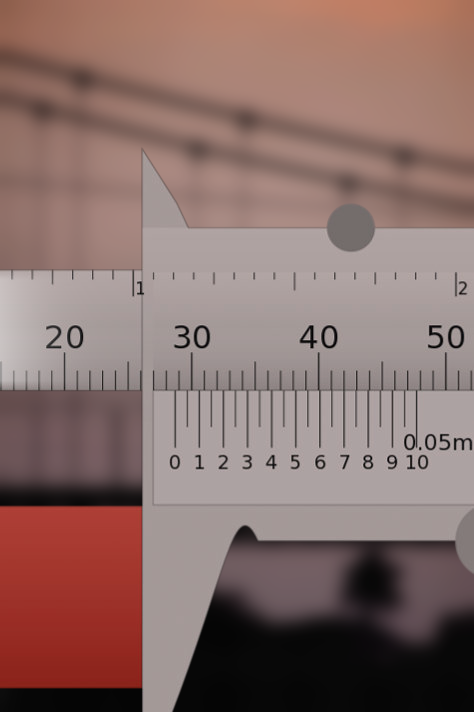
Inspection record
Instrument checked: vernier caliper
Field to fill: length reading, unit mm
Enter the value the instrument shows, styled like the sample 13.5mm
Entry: 28.7mm
